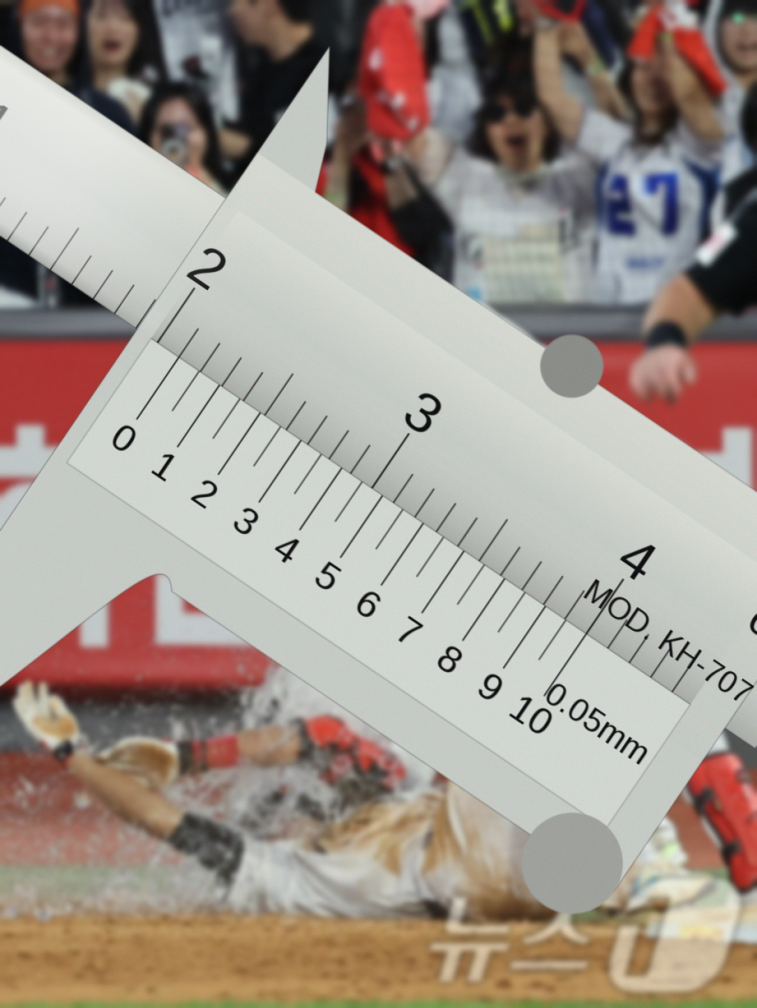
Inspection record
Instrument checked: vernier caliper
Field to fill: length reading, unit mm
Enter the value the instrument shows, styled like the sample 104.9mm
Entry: 21.00mm
